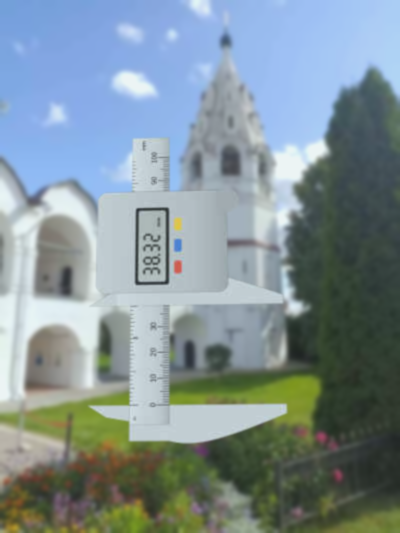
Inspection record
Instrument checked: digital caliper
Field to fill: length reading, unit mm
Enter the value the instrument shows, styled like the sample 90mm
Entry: 38.32mm
